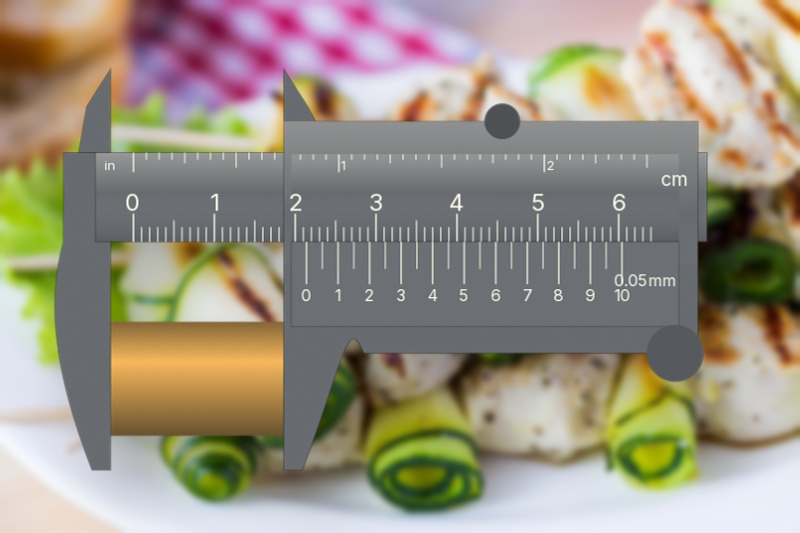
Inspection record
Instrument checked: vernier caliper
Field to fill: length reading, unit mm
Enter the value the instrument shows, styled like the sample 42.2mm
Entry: 21.4mm
